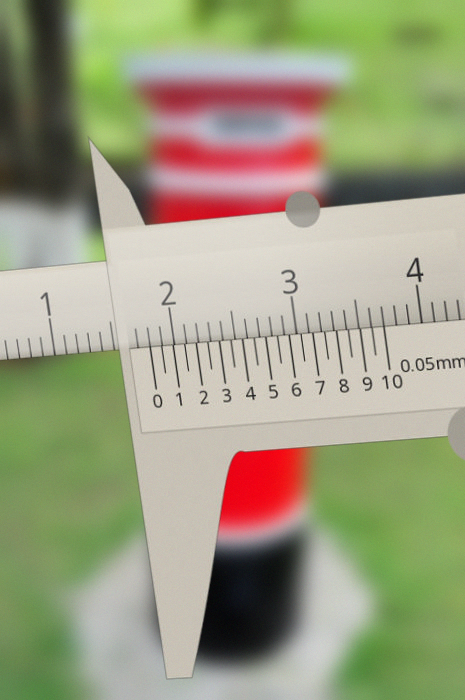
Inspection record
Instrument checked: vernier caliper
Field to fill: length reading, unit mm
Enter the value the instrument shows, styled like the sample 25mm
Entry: 18.0mm
